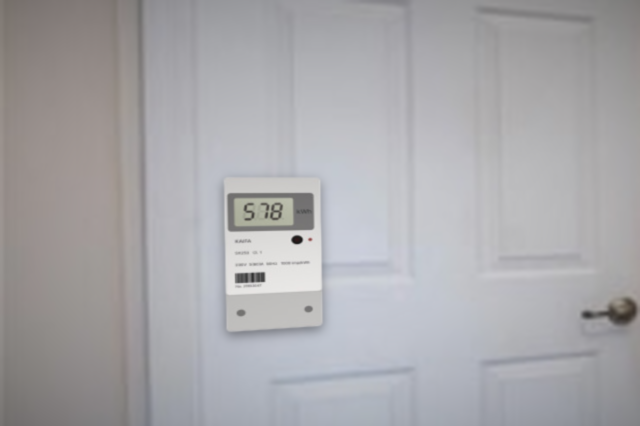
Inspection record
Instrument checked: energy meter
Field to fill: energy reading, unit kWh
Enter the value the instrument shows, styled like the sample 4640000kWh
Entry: 578kWh
